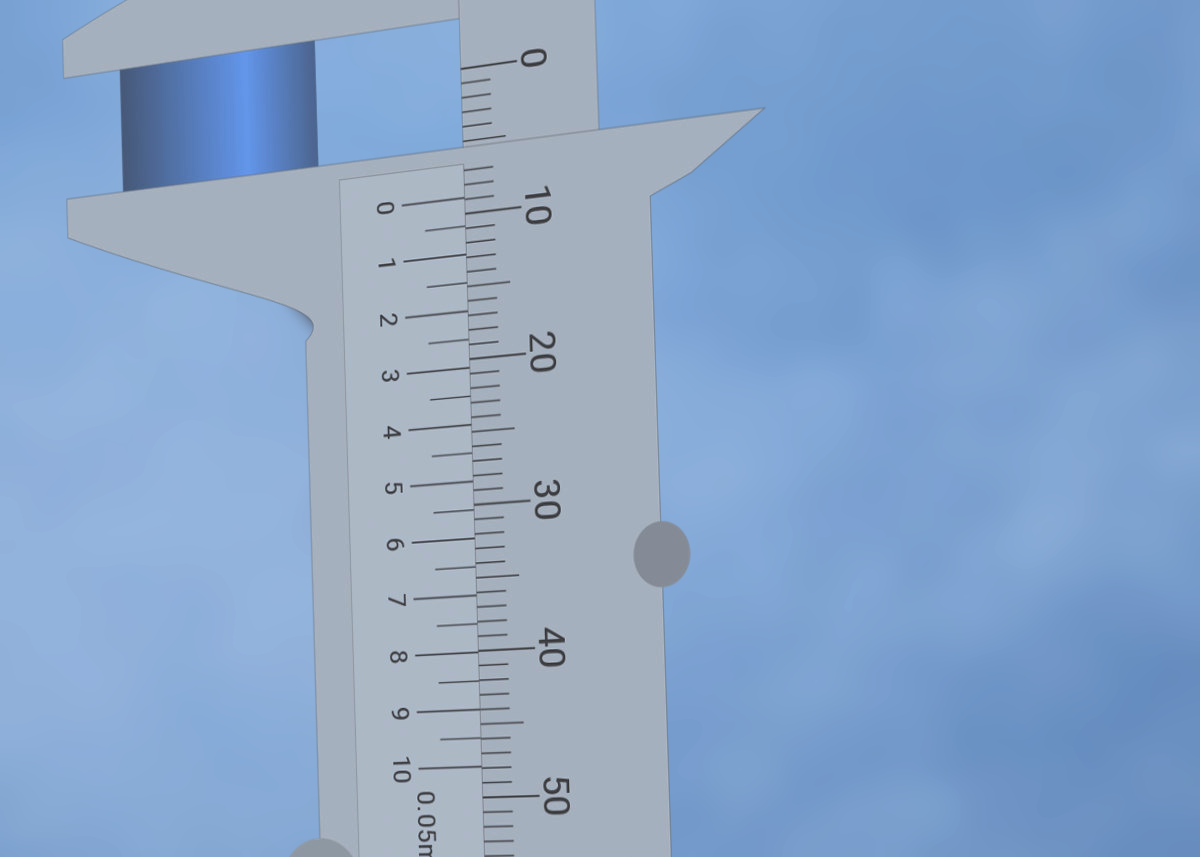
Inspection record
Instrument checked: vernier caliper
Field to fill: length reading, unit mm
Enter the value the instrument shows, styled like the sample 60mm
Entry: 8.9mm
